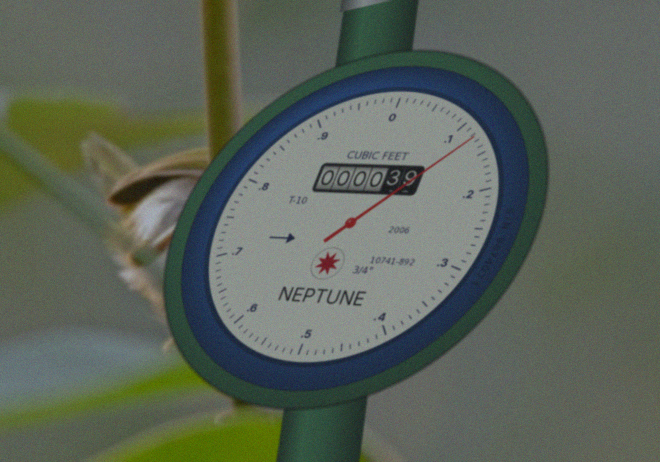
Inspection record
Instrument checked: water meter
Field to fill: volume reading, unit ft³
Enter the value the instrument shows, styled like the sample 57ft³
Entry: 39.12ft³
